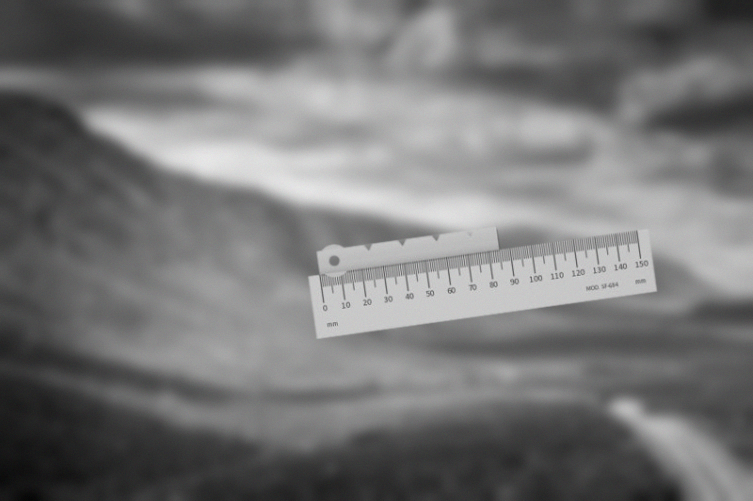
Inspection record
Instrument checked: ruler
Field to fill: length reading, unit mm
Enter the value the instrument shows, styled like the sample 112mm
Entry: 85mm
